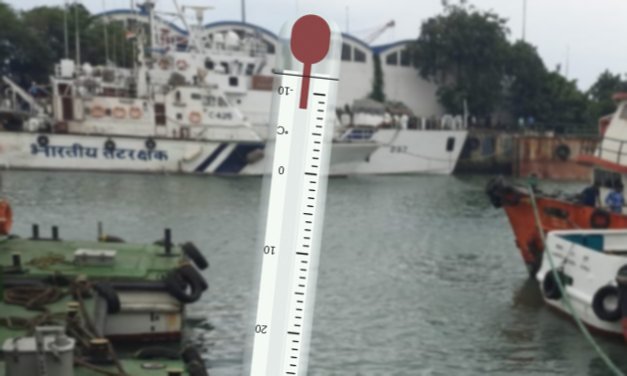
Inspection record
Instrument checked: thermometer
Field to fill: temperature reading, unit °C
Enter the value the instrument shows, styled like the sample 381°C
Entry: -8°C
